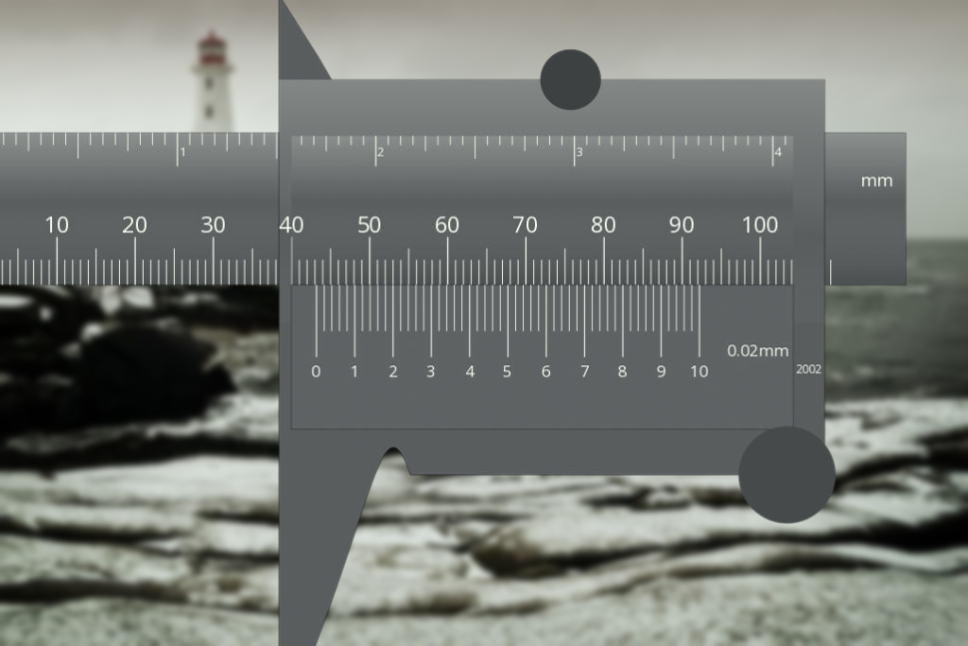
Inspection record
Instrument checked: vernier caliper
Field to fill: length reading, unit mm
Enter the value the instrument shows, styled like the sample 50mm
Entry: 43.2mm
